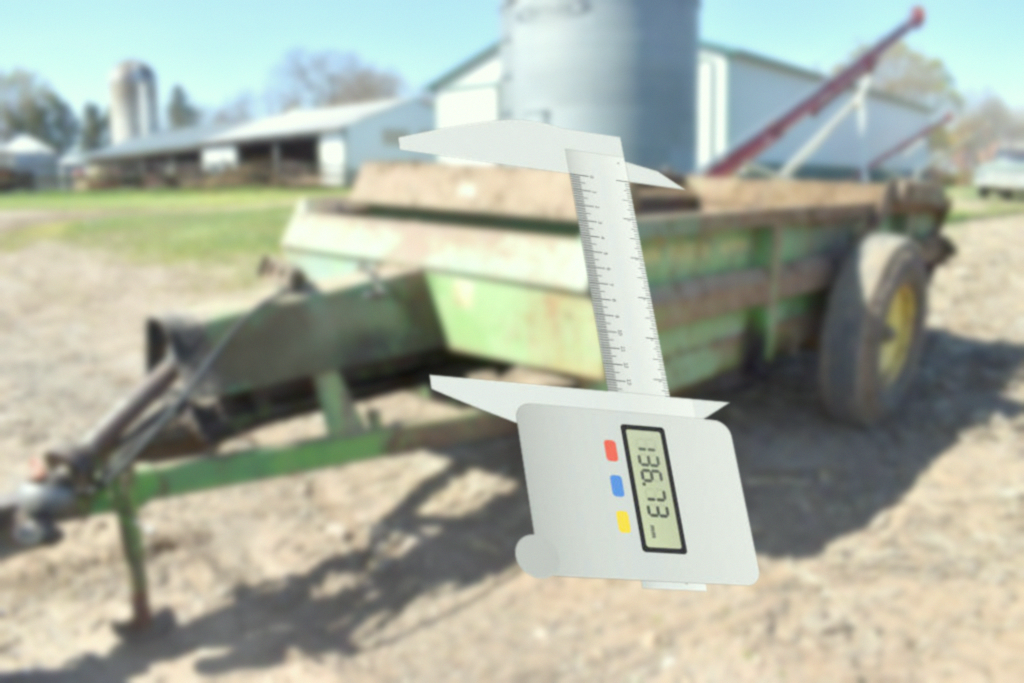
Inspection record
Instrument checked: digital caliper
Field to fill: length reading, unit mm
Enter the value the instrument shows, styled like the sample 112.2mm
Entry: 136.73mm
